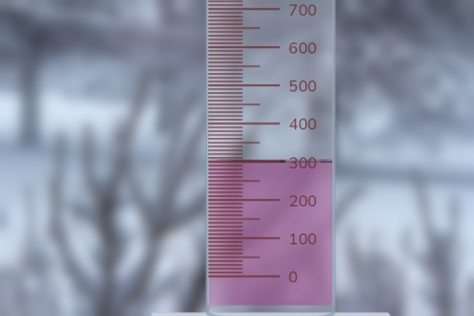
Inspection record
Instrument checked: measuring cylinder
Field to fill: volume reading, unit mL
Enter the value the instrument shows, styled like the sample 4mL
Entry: 300mL
